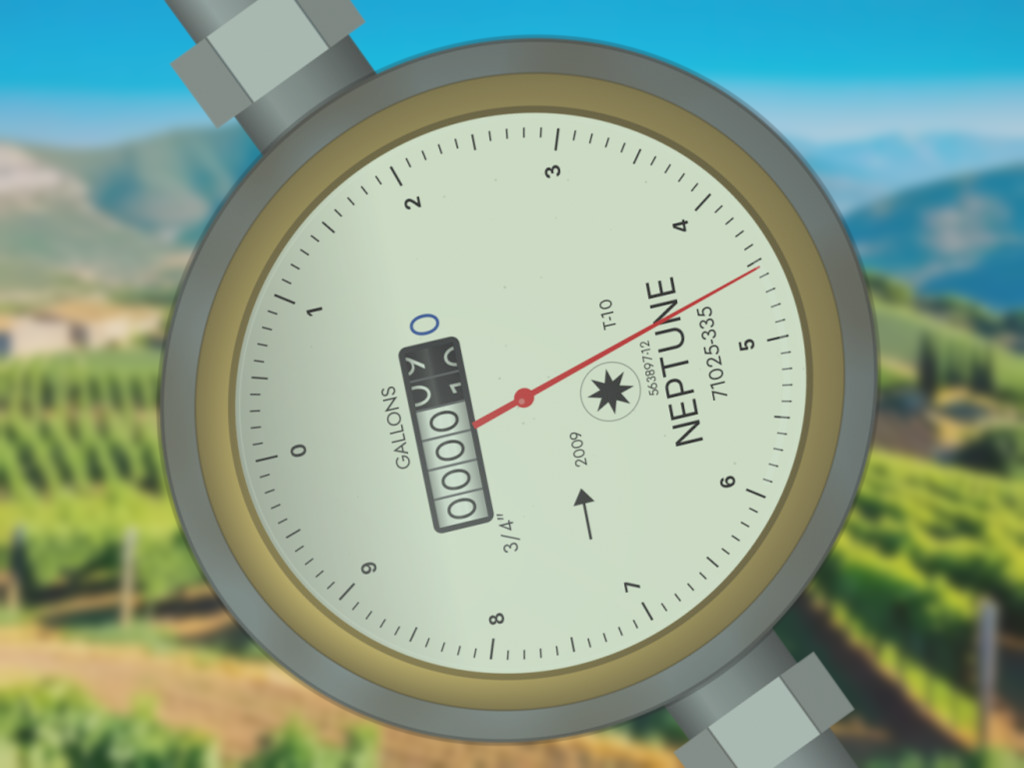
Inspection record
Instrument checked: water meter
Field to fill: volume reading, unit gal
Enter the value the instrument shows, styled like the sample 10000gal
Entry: 94.5gal
